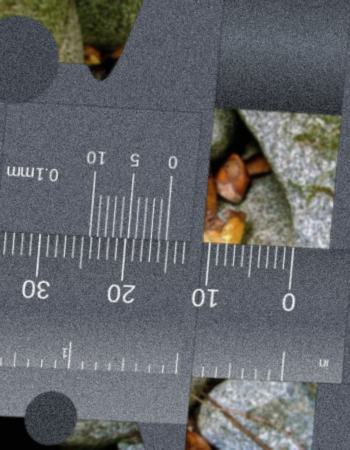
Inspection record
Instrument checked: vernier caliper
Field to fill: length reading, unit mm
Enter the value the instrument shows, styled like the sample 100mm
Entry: 15.2mm
